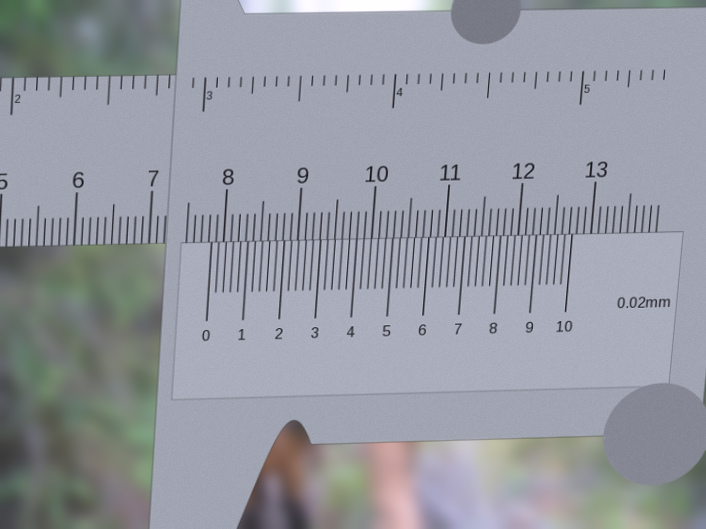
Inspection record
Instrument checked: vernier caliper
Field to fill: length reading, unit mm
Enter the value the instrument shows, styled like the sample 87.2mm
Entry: 78.4mm
